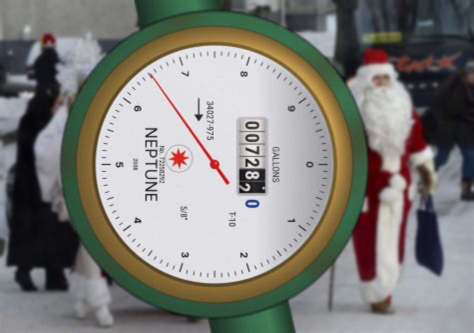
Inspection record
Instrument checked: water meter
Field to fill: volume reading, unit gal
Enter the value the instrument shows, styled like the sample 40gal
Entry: 72816.5gal
